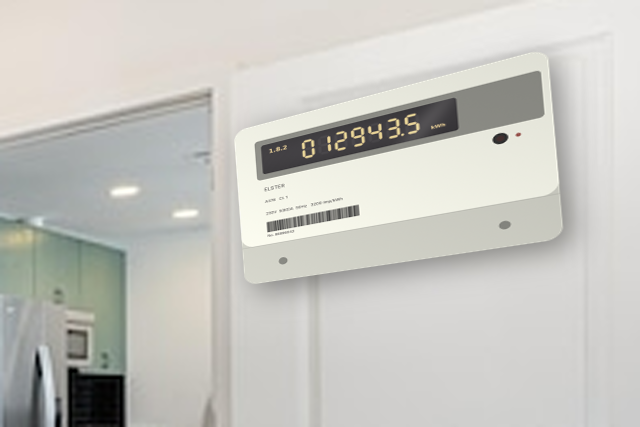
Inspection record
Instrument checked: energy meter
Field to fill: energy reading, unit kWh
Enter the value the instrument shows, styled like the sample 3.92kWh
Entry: 12943.5kWh
